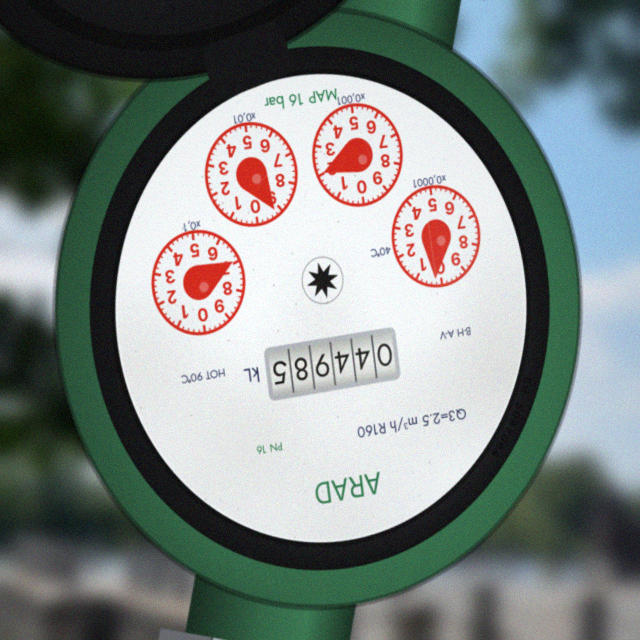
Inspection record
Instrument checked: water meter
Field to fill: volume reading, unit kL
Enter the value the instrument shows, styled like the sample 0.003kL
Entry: 44985.6920kL
